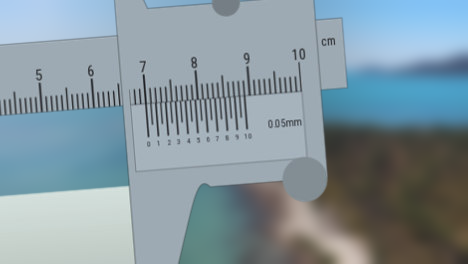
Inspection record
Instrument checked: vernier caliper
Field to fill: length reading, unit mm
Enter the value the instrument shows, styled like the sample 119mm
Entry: 70.0mm
